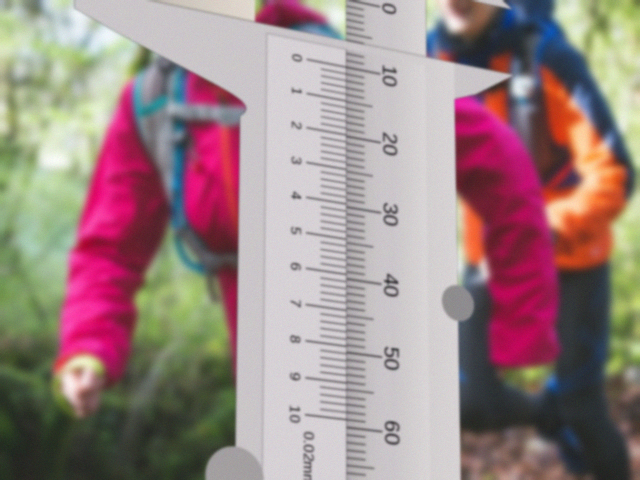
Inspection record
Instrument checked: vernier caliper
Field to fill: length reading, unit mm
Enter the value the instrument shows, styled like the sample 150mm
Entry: 10.0mm
